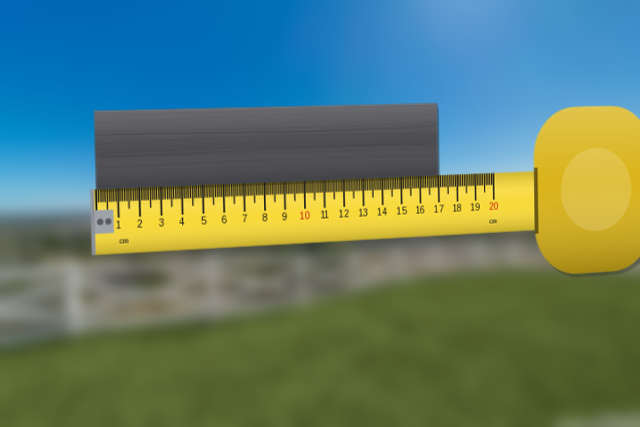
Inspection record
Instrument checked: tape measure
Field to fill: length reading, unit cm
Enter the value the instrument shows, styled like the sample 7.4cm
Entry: 17cm
